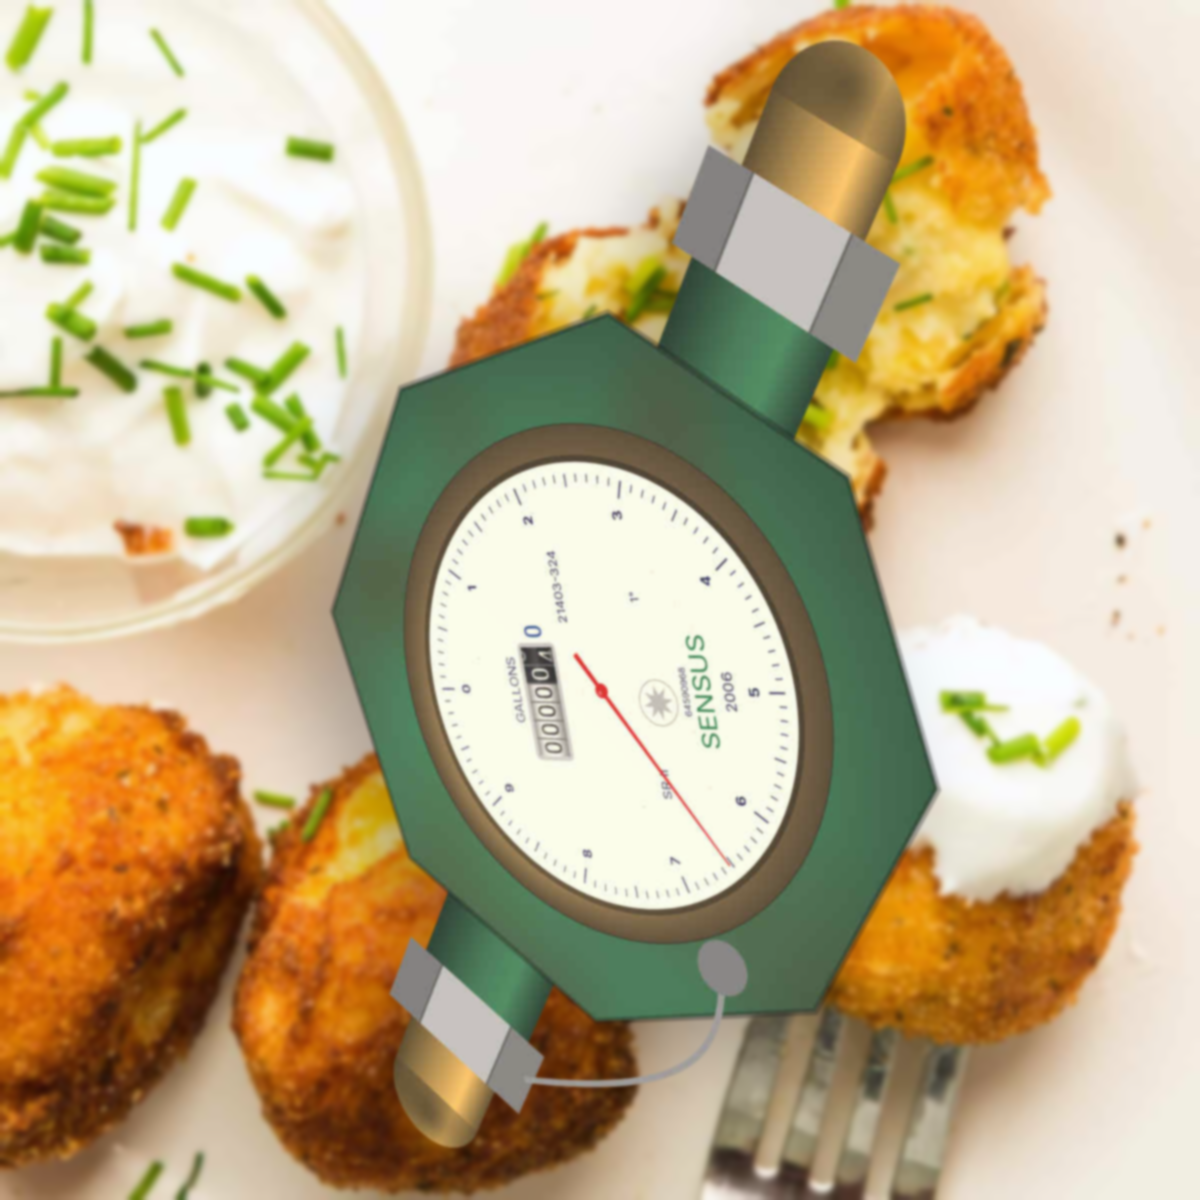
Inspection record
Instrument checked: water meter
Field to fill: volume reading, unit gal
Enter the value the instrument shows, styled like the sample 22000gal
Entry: 36.5gal
